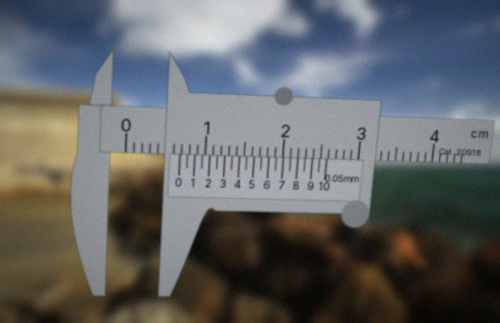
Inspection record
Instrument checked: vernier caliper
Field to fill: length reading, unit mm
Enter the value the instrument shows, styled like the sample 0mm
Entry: 6.8mm
